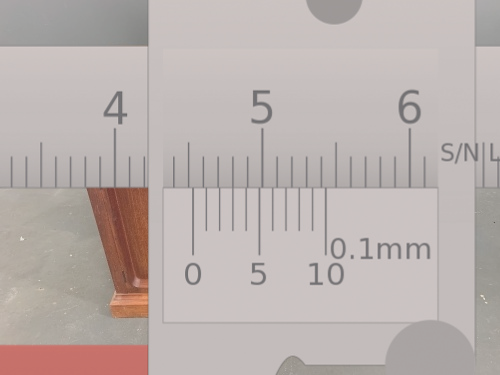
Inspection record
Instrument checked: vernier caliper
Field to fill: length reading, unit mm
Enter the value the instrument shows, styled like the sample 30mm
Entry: 45.3mm
